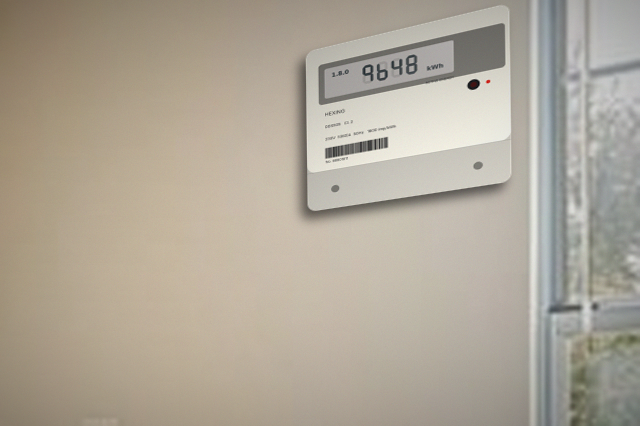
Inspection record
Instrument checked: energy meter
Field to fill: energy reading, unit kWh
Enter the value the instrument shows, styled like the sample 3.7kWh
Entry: 9648kWh
